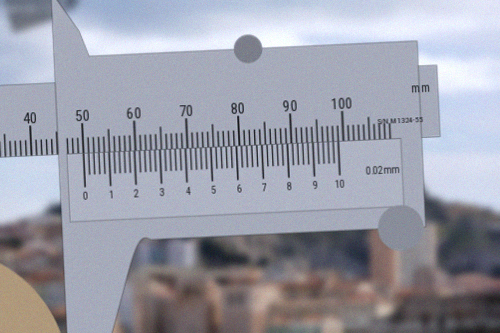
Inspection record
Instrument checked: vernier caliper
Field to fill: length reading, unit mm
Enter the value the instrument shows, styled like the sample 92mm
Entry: 50.0mm
